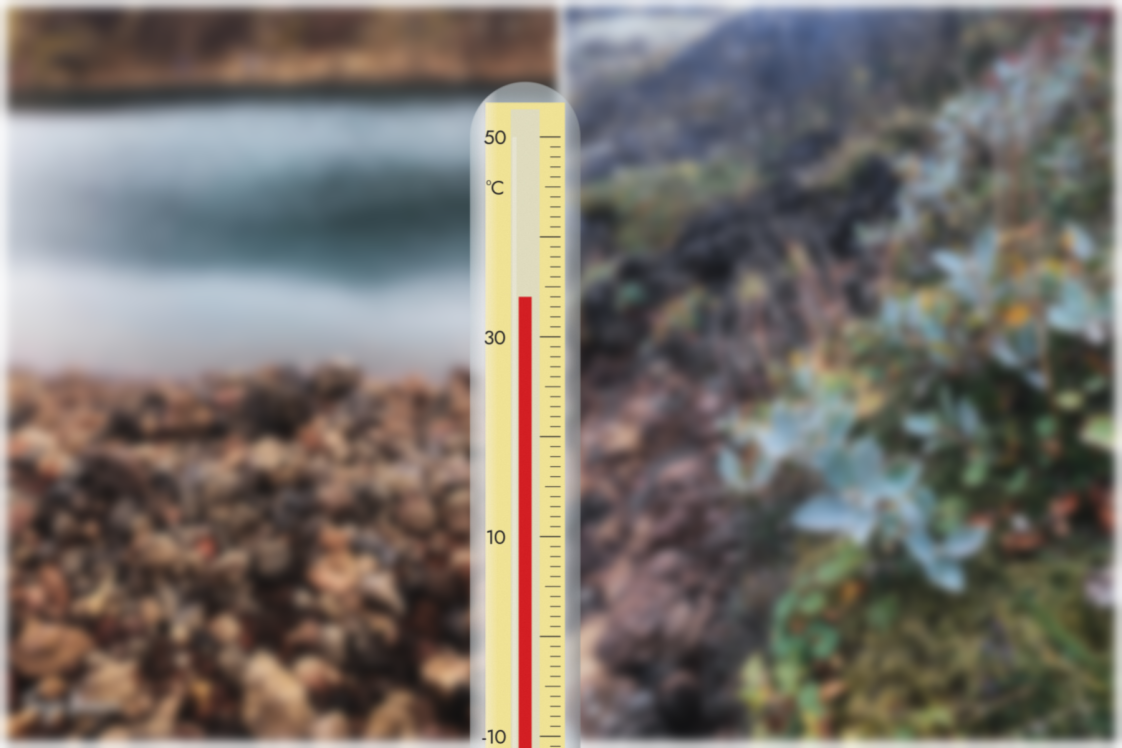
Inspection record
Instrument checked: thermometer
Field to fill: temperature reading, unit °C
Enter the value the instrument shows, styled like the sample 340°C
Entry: 34°C
